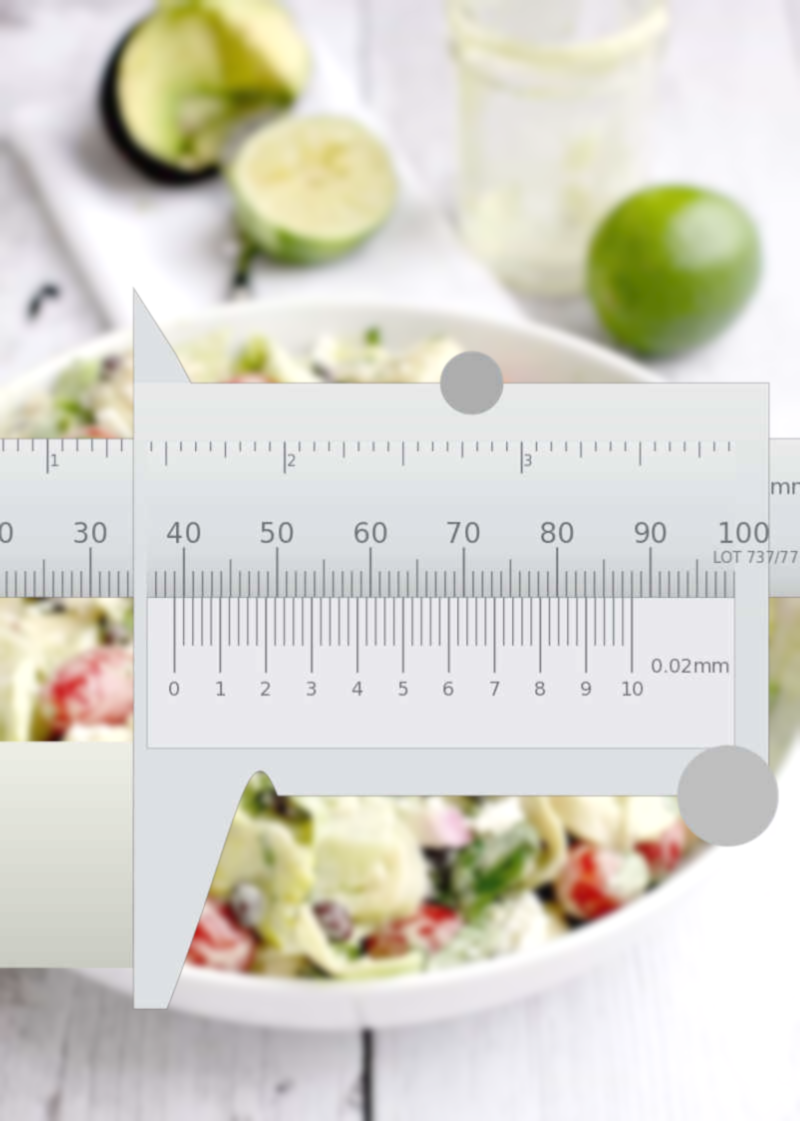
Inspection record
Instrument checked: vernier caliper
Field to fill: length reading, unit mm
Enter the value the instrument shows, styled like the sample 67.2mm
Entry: 39.0mm
